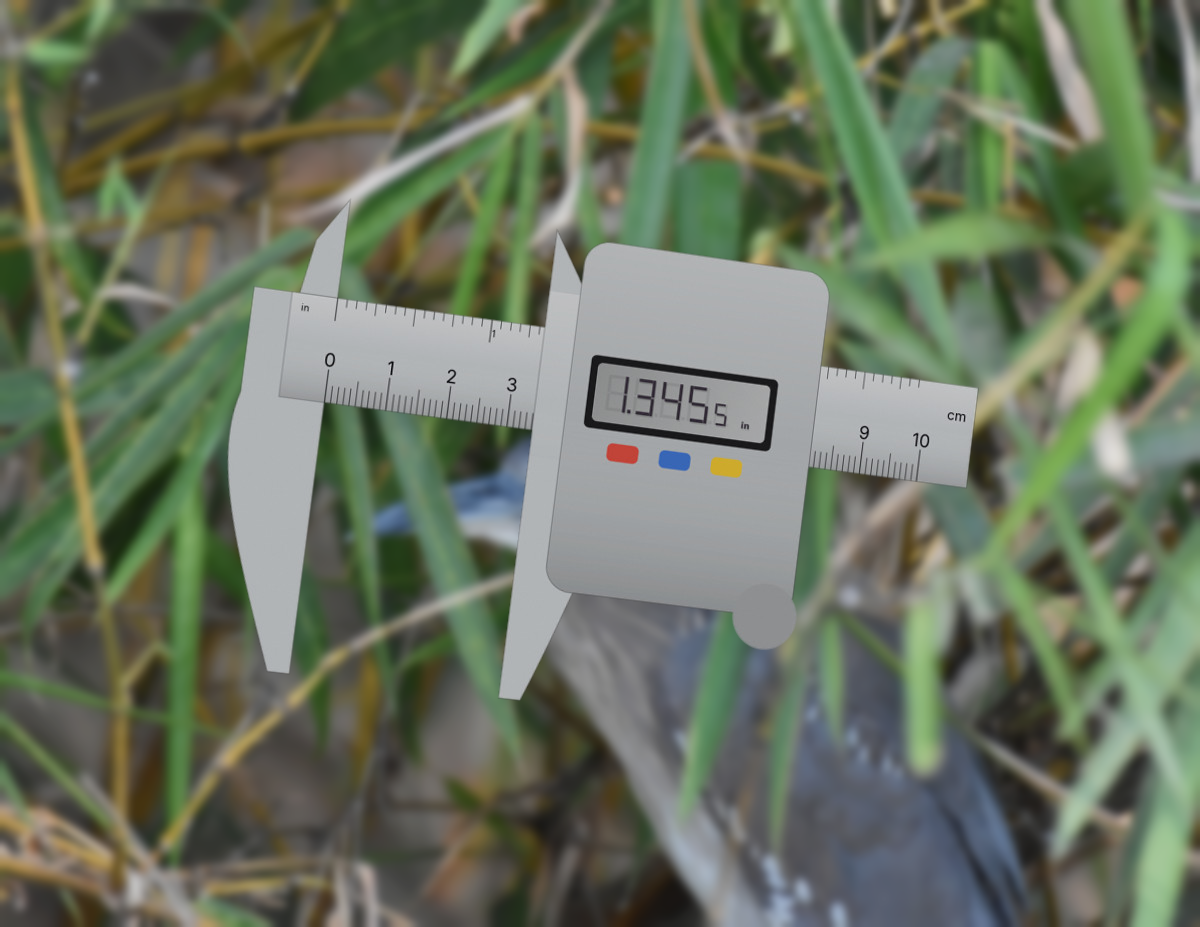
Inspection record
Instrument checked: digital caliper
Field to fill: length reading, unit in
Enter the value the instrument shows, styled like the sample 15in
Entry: 1.3455in
